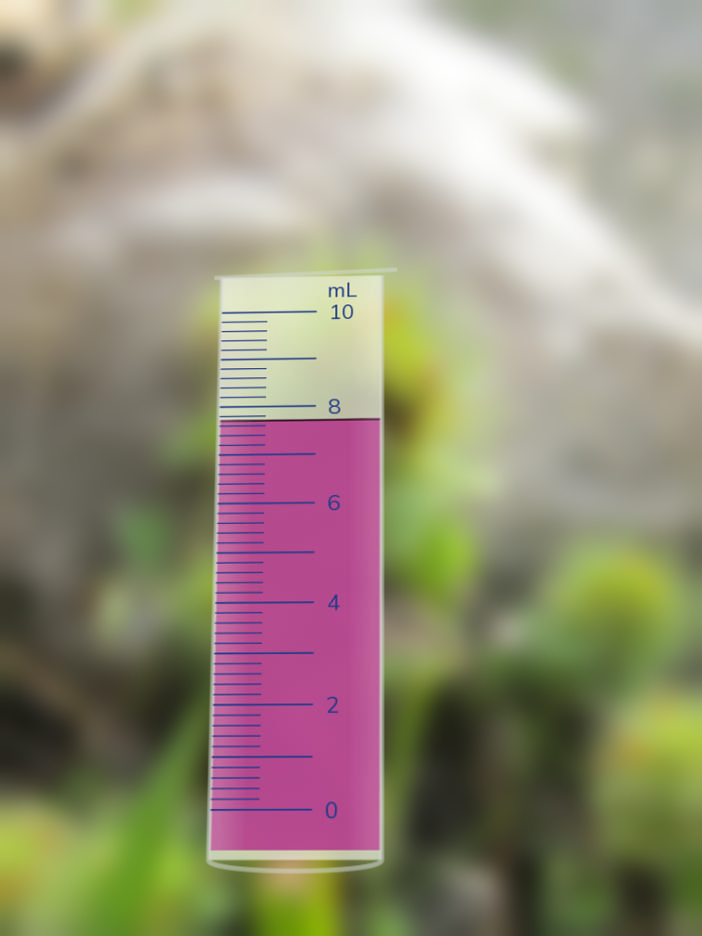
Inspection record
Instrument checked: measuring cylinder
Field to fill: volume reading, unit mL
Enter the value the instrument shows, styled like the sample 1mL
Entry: 7.7mL
